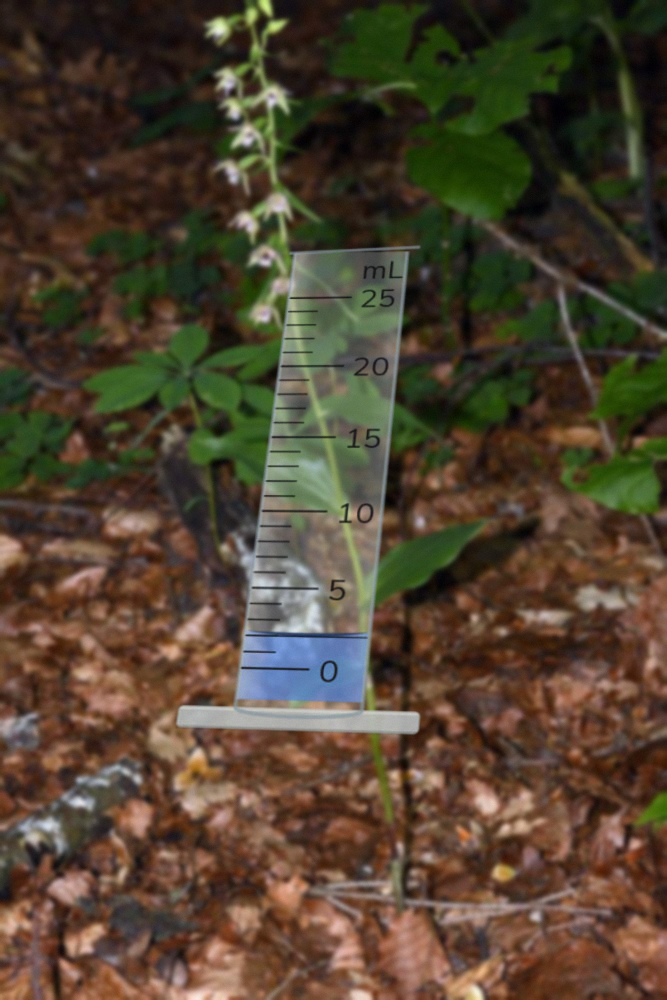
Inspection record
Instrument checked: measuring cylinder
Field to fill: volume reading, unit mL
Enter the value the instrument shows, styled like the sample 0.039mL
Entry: 2mL
